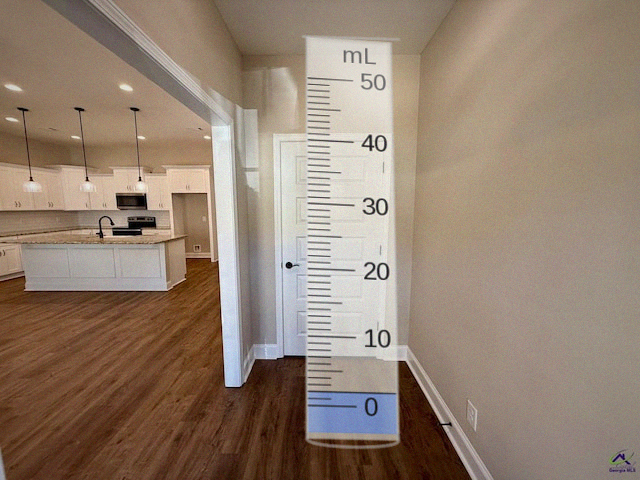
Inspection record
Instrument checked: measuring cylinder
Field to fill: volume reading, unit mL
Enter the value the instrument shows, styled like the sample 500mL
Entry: 2mL
